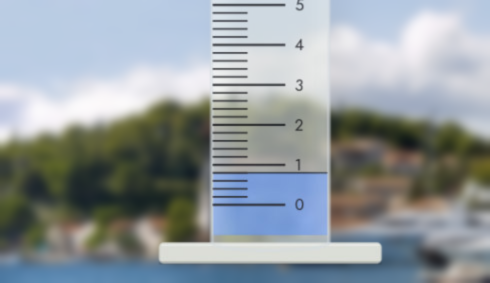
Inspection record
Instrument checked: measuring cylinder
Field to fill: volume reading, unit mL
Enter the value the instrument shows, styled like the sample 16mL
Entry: 0.8mL
